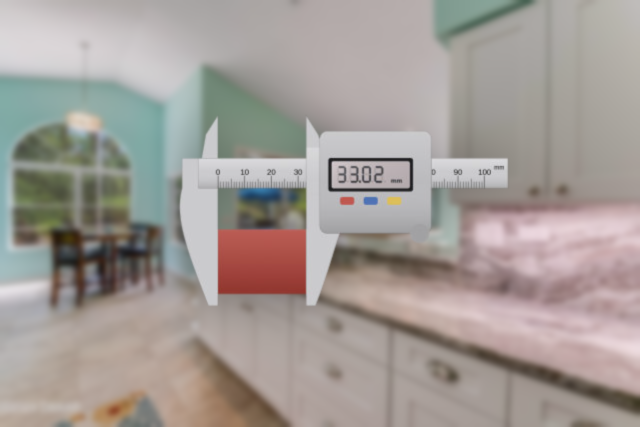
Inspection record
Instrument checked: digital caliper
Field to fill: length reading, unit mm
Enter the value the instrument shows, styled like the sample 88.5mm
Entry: 33.02mm
